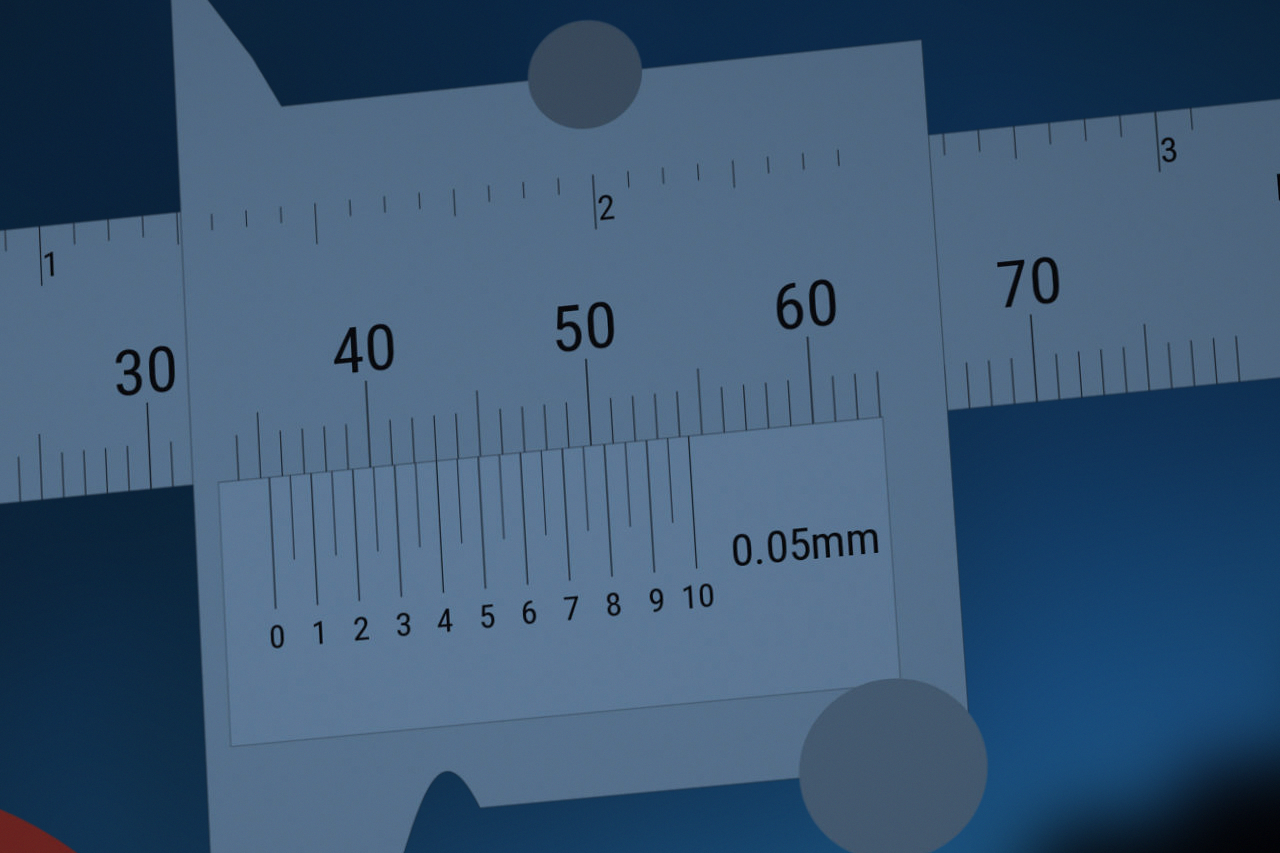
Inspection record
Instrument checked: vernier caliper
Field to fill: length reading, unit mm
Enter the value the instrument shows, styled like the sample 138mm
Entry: 35.4mm
